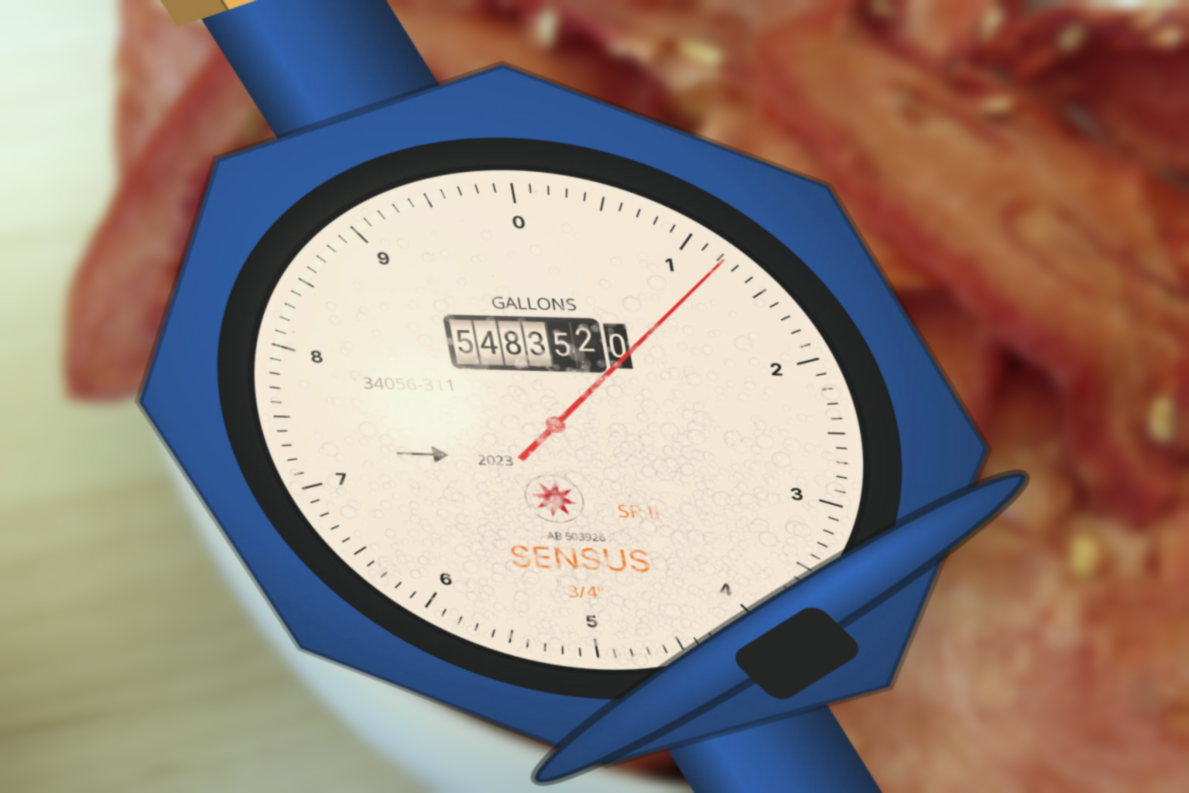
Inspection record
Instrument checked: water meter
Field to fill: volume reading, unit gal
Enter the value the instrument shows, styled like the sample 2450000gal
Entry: 5483521.2gal
